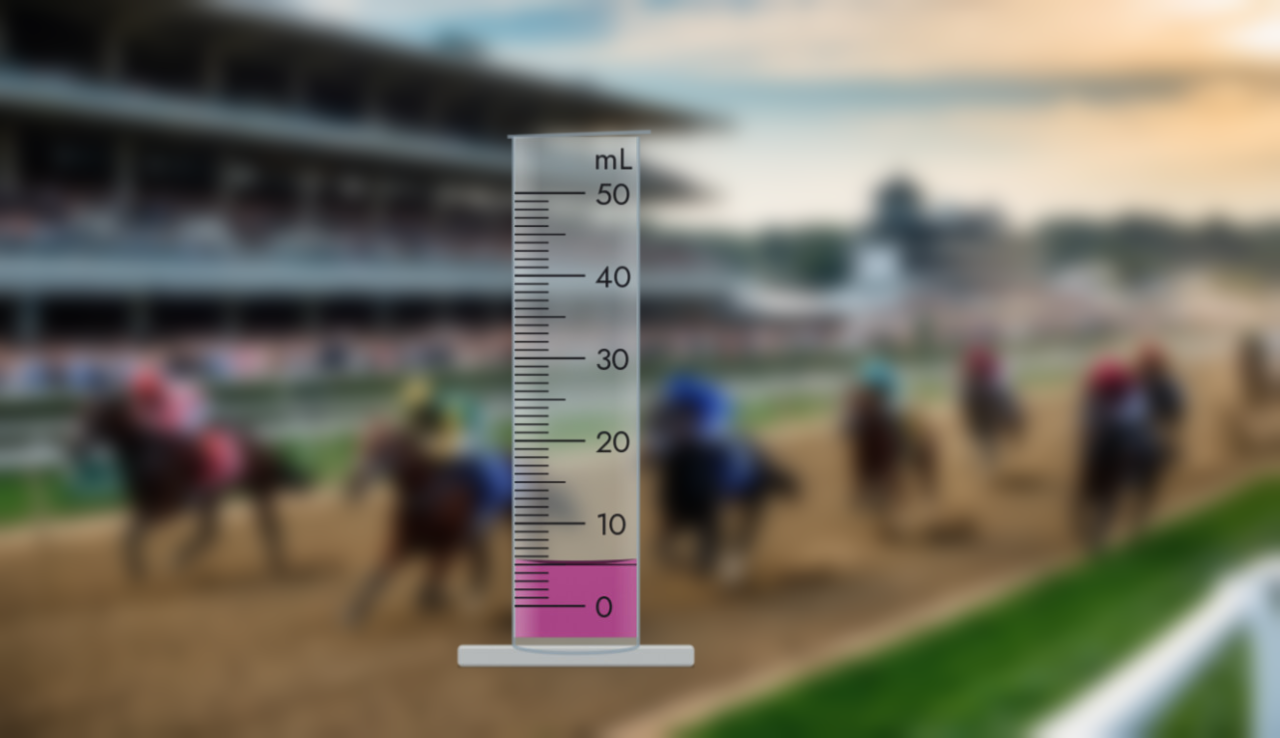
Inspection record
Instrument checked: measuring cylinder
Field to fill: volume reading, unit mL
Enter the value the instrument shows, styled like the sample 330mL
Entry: 5mL
